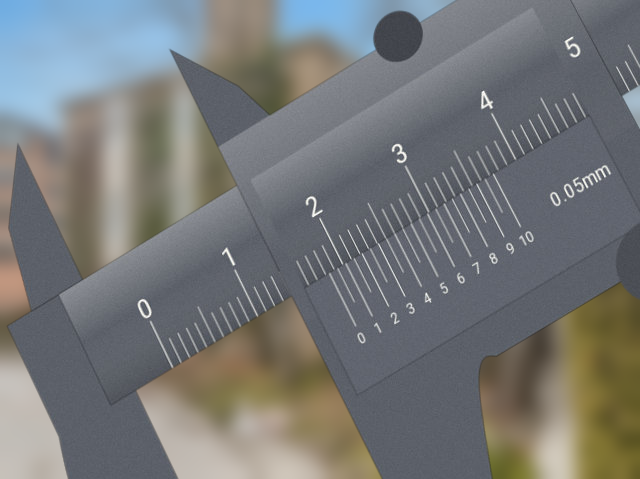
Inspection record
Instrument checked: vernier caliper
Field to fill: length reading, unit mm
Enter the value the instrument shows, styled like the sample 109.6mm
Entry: 18.4mm
